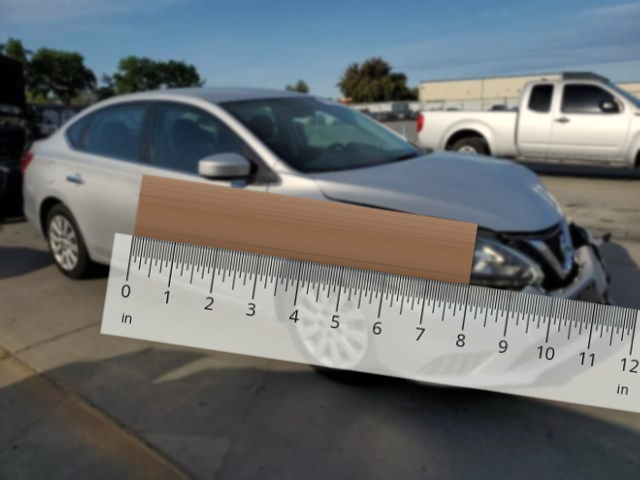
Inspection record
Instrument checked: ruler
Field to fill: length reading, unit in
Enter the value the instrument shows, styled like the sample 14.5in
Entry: 8in
